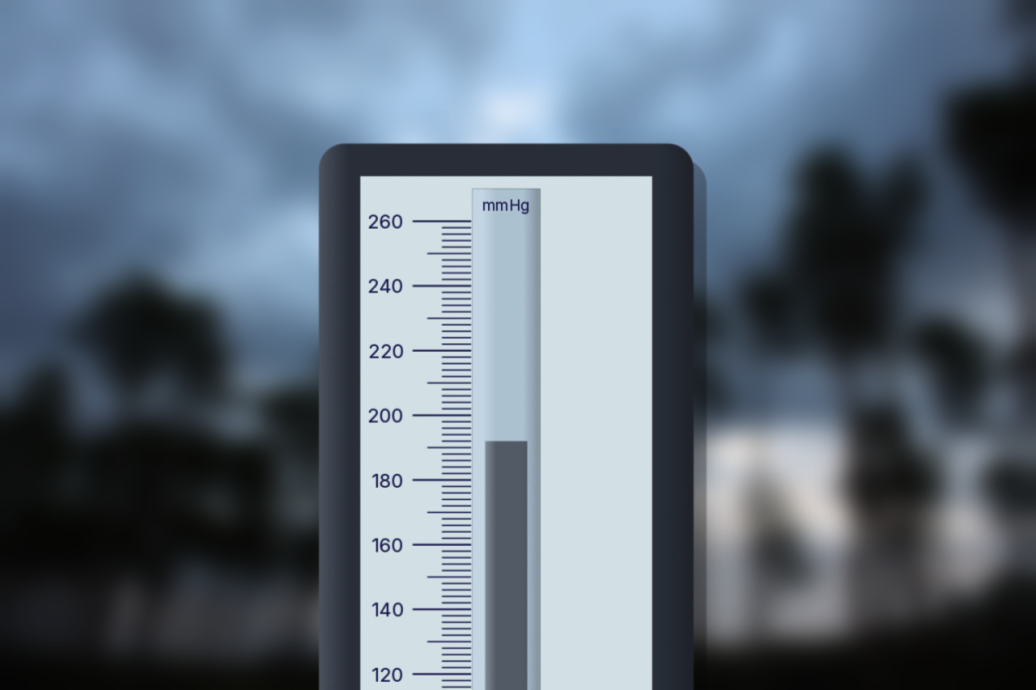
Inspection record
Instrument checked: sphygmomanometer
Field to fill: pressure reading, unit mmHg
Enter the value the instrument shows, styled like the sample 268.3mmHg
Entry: 192mmHg
